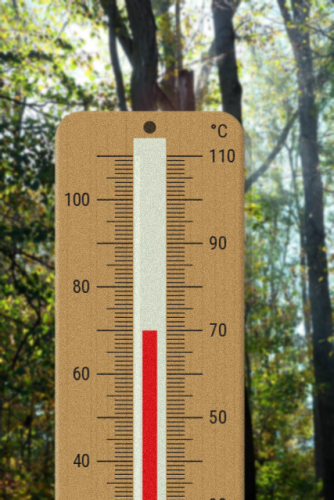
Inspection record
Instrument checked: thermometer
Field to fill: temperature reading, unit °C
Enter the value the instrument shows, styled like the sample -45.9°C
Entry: 70°C
